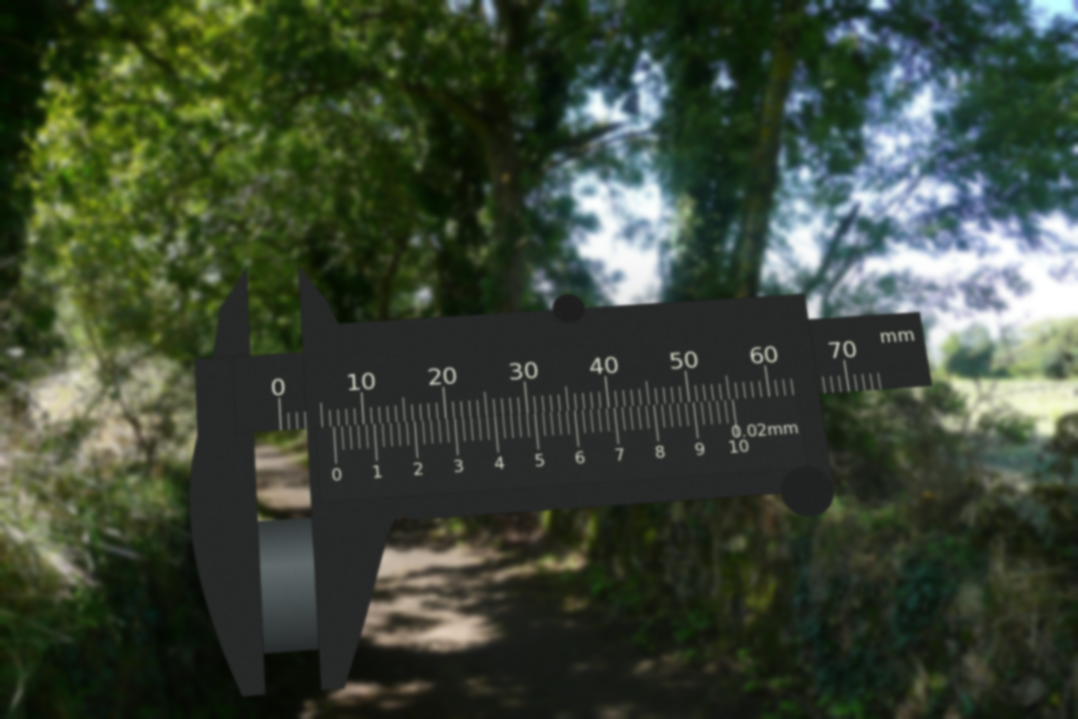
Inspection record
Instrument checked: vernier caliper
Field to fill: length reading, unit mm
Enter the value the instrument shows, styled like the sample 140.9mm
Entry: 6.4mm
